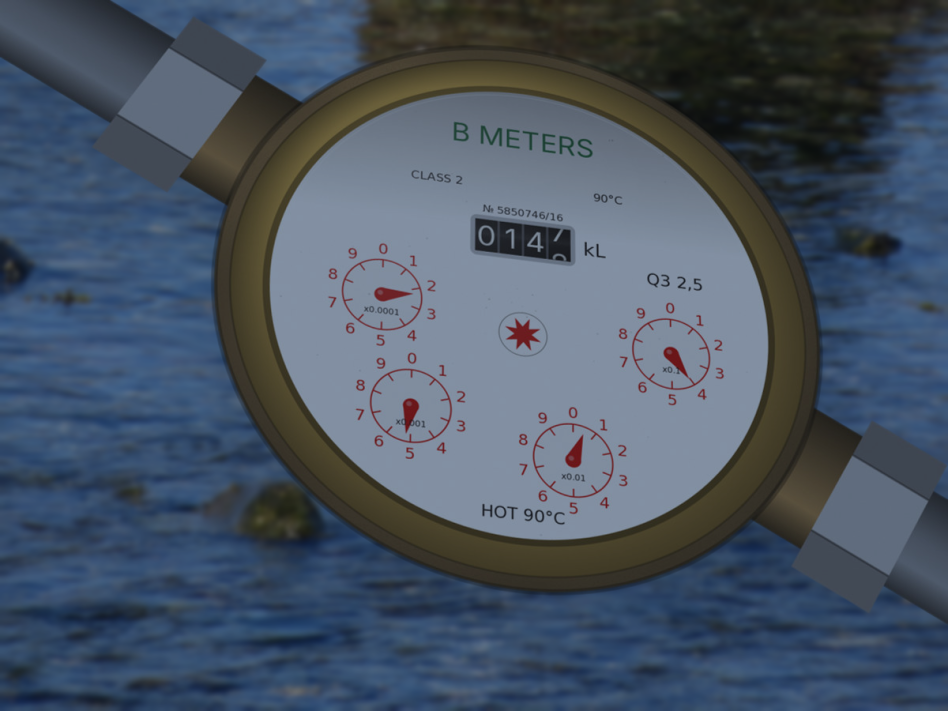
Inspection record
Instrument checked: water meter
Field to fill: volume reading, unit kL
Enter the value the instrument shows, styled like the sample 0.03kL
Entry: 147.4052kL
